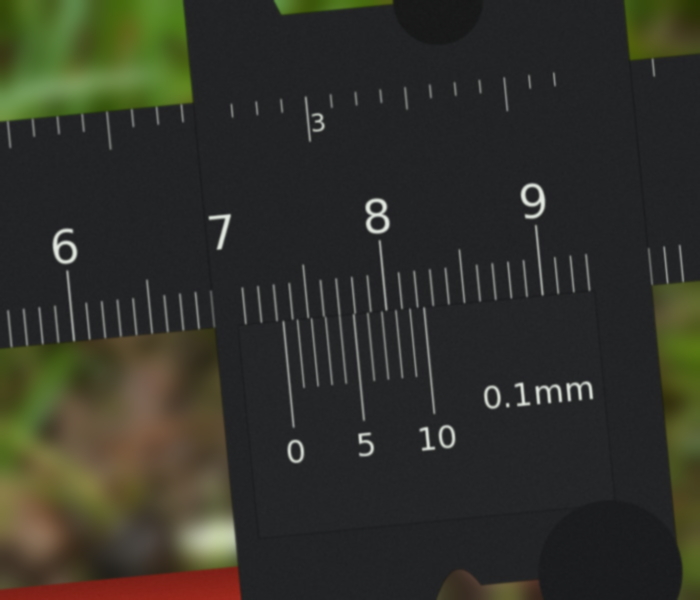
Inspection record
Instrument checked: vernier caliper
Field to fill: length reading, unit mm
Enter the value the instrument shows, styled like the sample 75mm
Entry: 73.4mm
